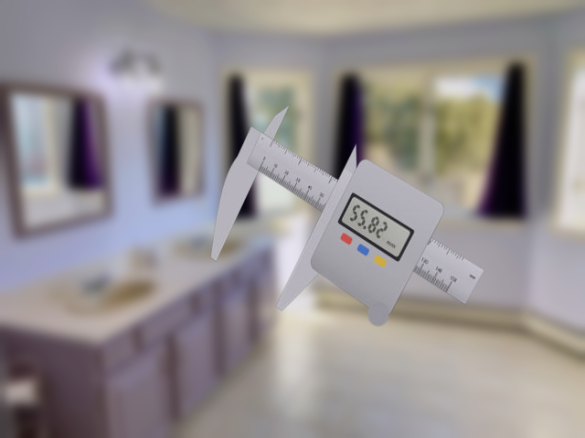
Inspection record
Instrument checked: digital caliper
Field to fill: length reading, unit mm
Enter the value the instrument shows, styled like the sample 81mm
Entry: 55.82mm
